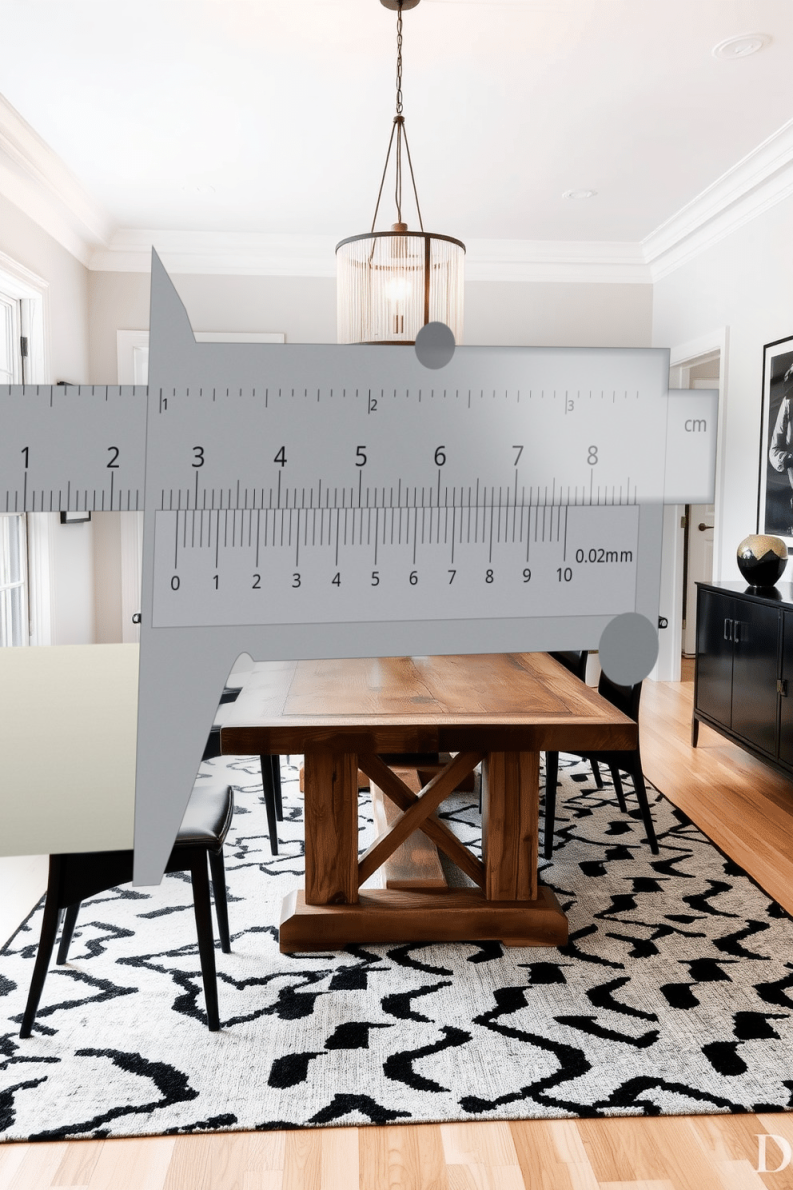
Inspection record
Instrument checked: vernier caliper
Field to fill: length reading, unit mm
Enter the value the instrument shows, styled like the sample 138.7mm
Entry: 27.8mm
